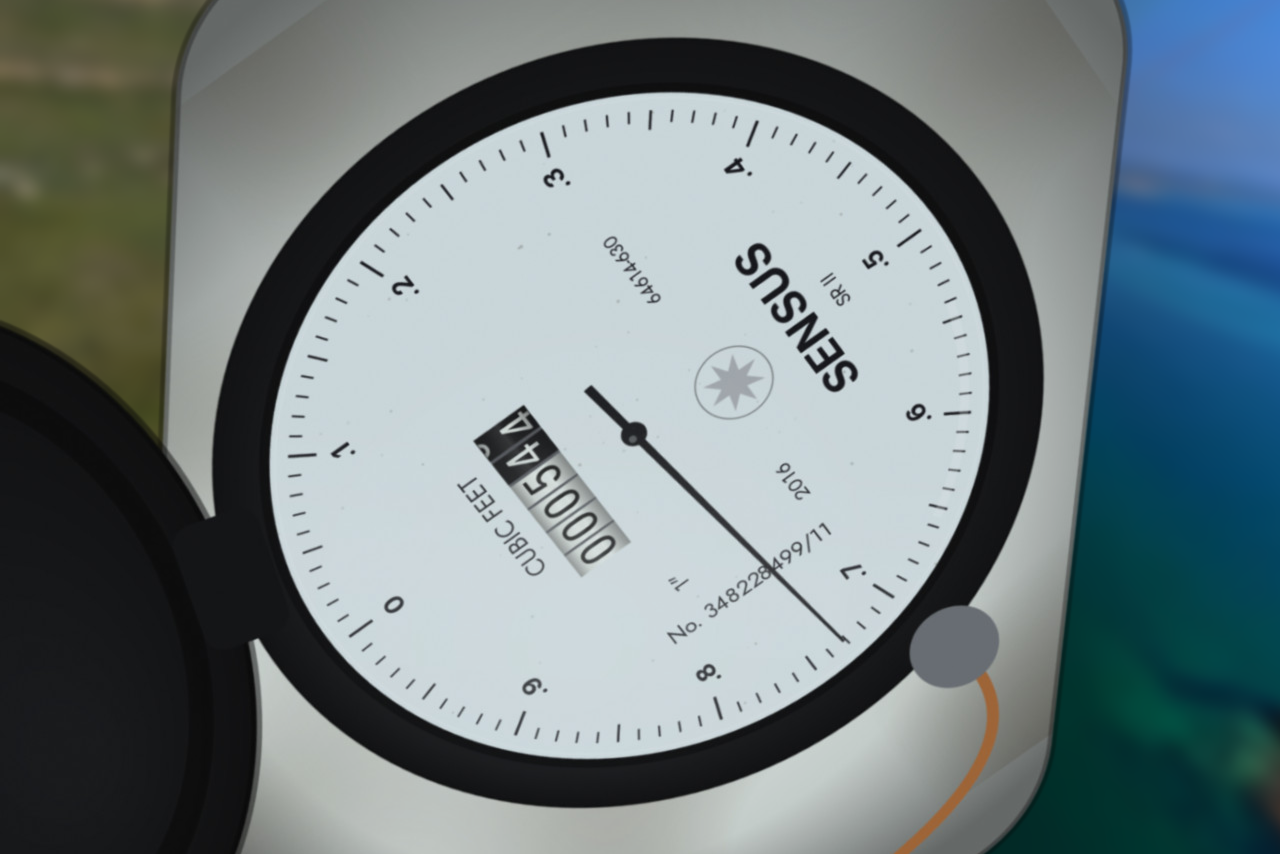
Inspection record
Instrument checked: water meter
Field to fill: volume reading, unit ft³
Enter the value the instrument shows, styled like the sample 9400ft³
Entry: 543.73ft³
